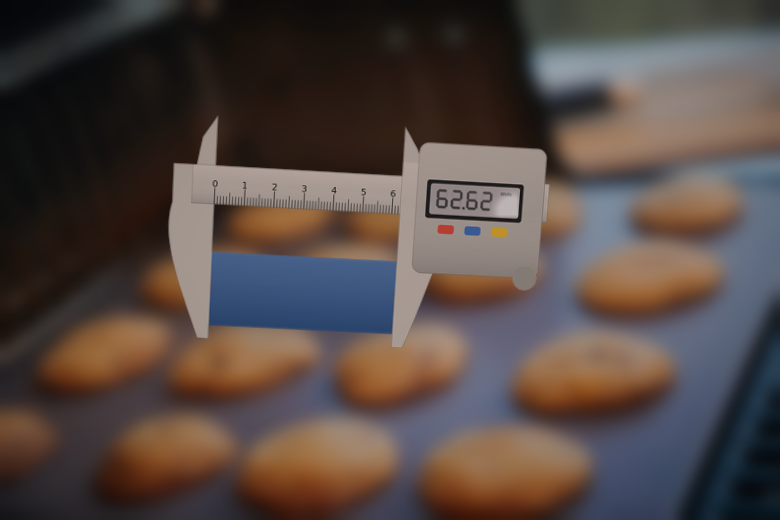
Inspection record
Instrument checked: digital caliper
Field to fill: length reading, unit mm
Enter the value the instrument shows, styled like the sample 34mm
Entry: 62.62mm
